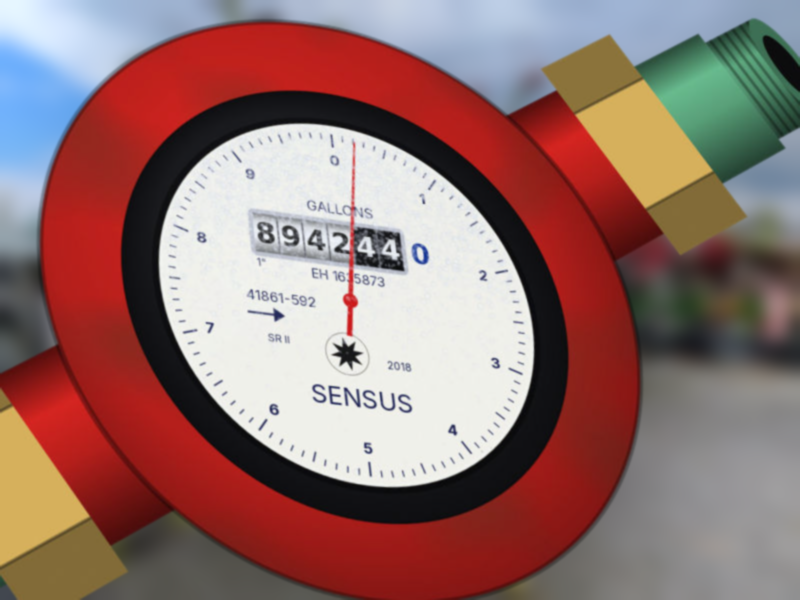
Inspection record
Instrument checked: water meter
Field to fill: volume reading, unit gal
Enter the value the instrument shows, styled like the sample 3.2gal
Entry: 8942440.2gal
